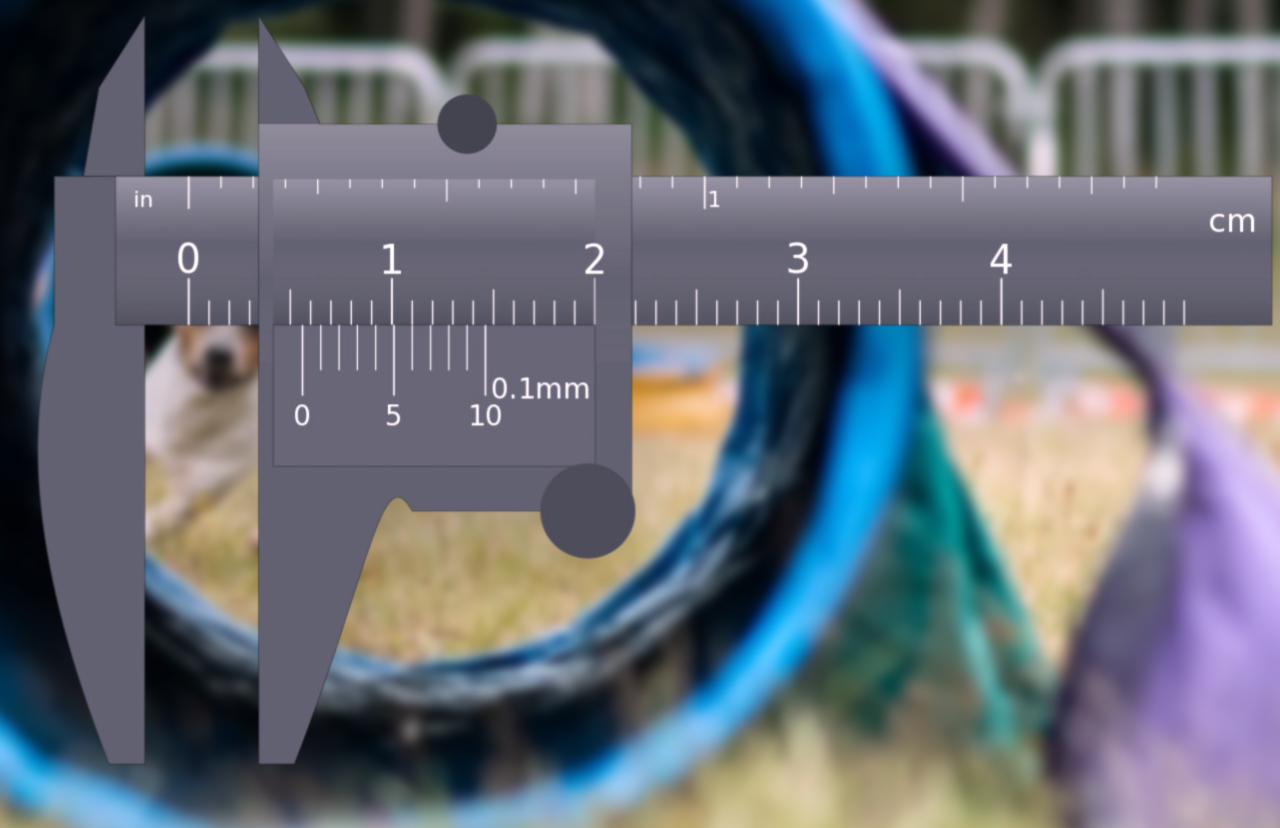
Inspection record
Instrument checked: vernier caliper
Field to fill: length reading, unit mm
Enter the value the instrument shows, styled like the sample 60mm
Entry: 5.6mm
